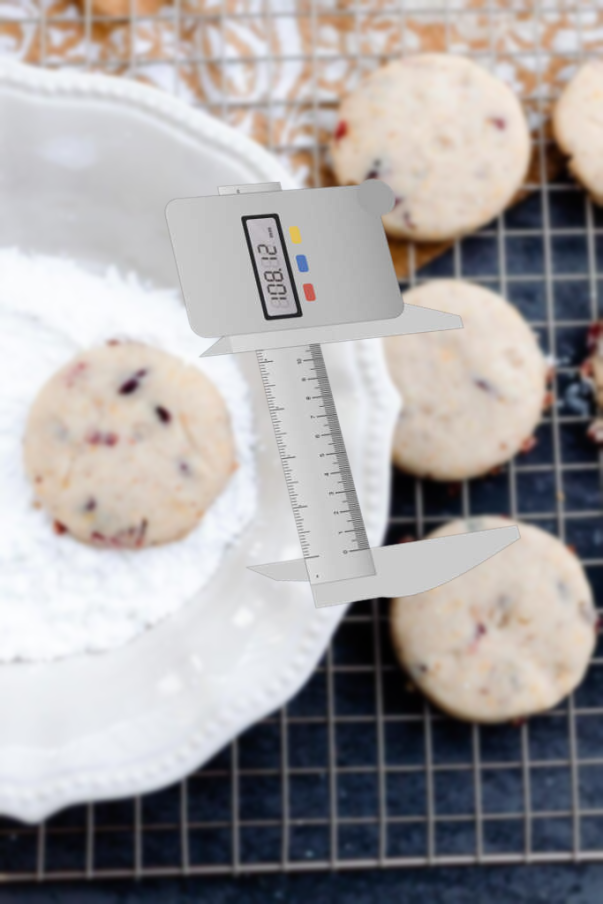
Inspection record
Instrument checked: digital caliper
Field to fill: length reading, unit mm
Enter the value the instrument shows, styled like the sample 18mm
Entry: 108.12mm
